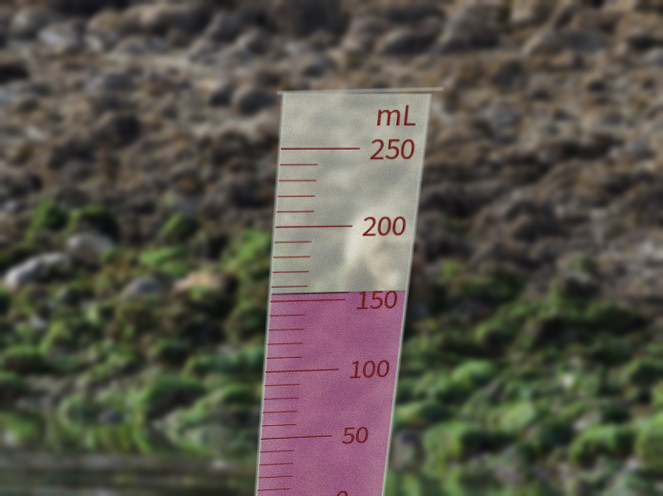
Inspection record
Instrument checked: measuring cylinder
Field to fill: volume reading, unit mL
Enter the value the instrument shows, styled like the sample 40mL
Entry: 155mL
